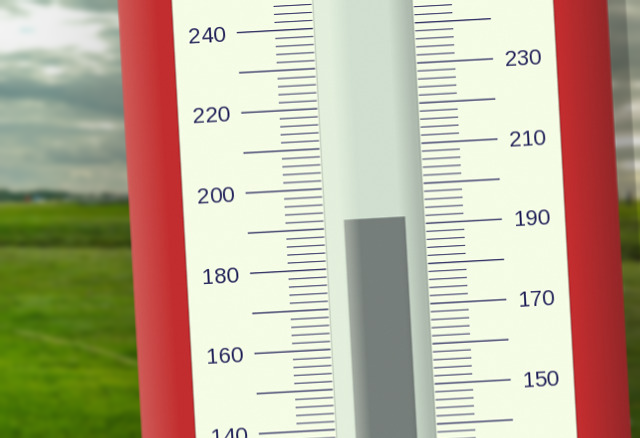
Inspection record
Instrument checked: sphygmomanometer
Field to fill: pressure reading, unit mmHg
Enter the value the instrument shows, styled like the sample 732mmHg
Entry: 192mmHg
